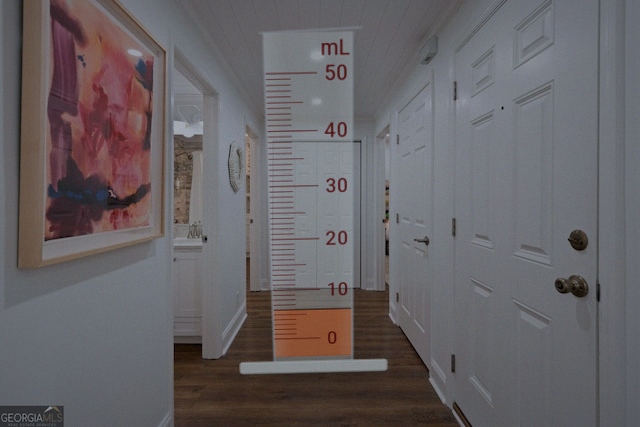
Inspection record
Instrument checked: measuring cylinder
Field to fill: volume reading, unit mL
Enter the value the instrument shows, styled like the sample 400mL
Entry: 6mL
